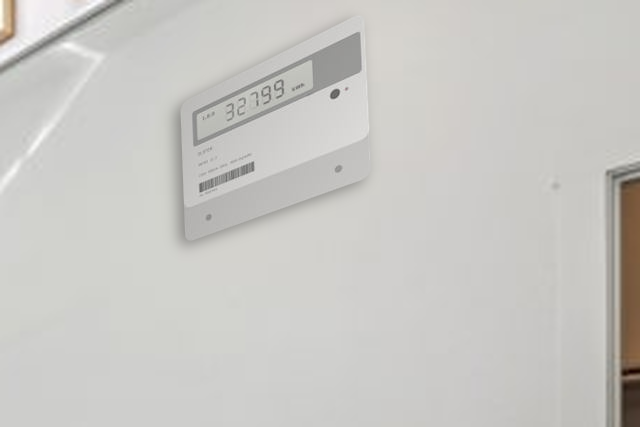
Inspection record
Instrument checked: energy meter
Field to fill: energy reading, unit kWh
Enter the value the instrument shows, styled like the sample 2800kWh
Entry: 32799kWh
